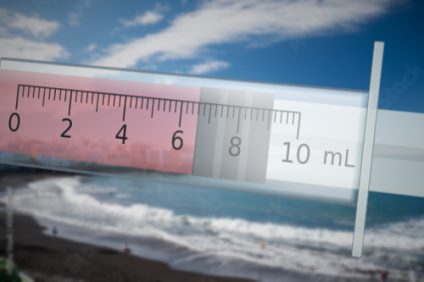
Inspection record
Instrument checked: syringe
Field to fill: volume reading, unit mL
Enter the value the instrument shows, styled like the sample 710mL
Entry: 6.6mL
